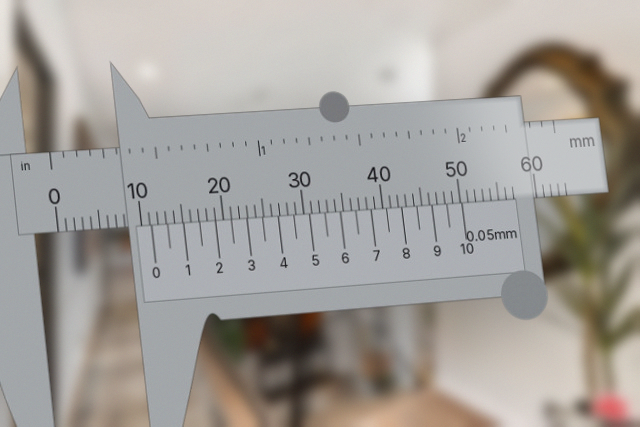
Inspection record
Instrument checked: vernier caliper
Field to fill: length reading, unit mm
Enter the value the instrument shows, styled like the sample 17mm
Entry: 11.2mm
